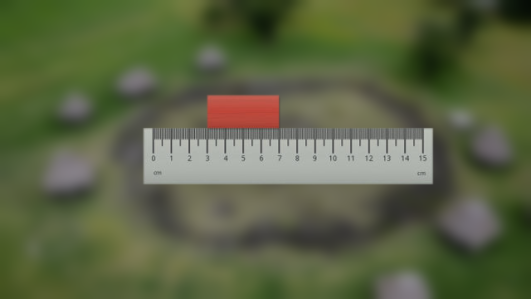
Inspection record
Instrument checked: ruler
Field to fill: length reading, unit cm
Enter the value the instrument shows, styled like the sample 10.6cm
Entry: 4cm
